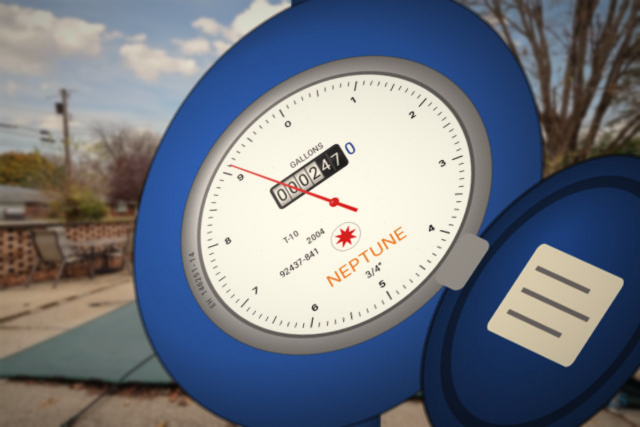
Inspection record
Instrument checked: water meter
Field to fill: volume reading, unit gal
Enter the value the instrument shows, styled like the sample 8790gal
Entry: 2469.1gal
